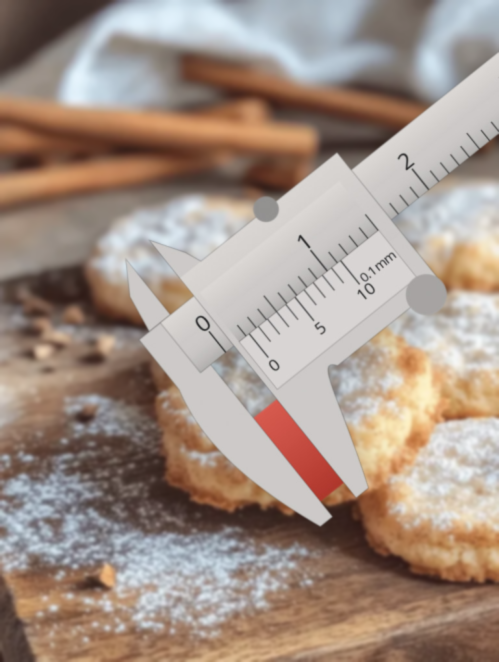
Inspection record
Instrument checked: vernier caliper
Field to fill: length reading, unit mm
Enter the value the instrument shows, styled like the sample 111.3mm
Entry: 2.3mm
